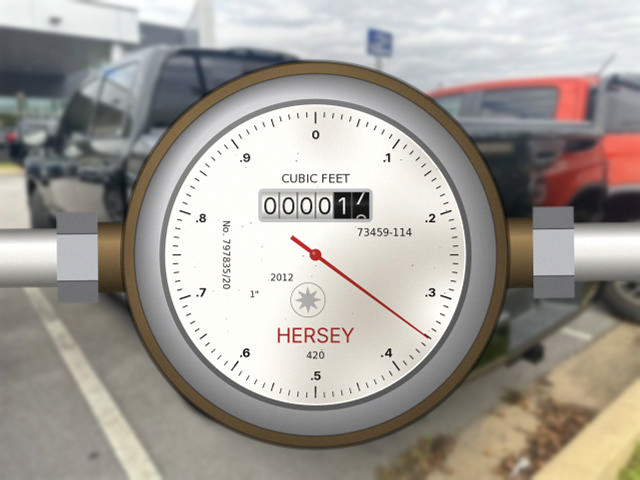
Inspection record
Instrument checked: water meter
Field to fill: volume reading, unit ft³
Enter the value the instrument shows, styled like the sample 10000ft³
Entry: 17.35ft³
